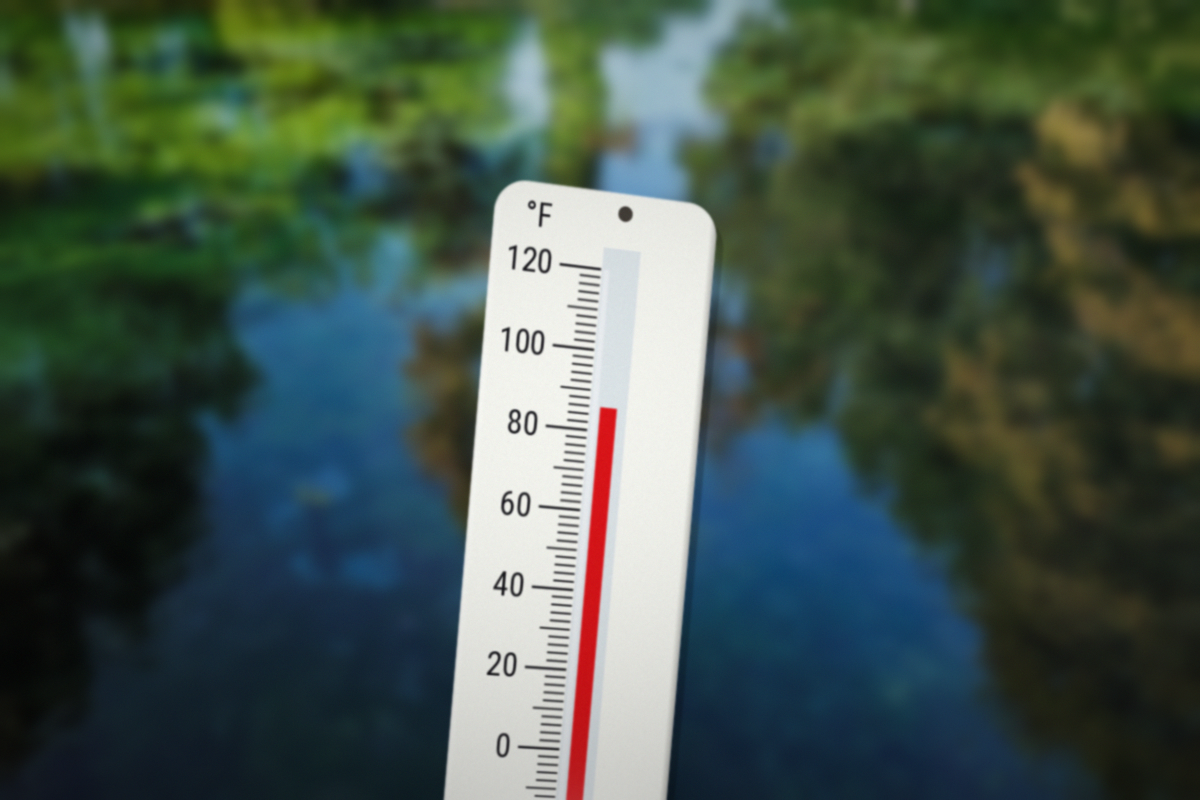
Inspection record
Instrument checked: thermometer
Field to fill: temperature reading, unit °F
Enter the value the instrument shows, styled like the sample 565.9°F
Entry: 86°F
